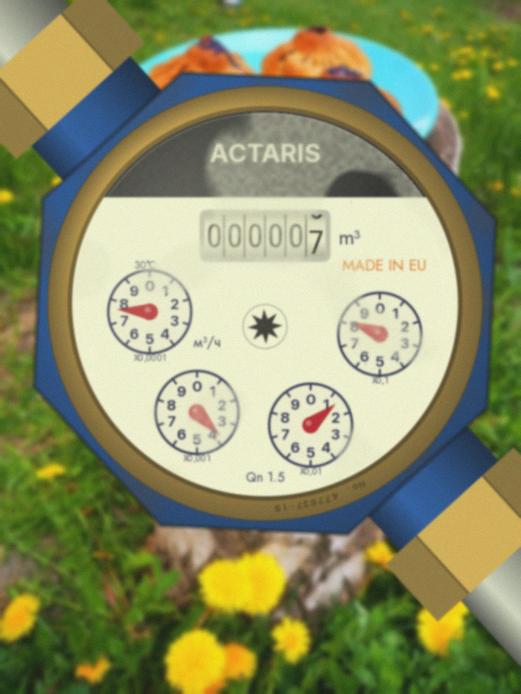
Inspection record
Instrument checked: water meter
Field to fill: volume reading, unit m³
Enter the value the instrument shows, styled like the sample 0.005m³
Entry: 6.8137m³
